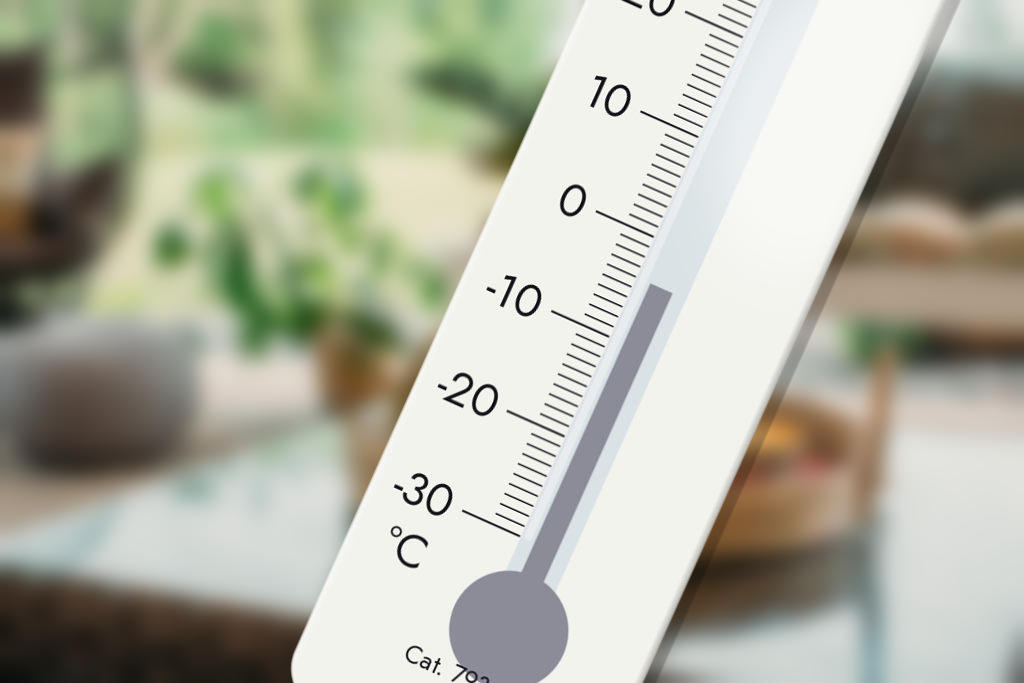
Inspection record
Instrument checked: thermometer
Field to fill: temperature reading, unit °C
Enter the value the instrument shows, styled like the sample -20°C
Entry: -4°C
